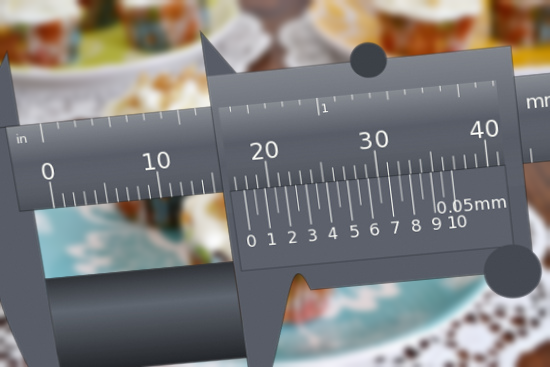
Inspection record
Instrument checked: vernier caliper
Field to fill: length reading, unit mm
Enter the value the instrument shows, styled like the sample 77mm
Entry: 17.7mm
